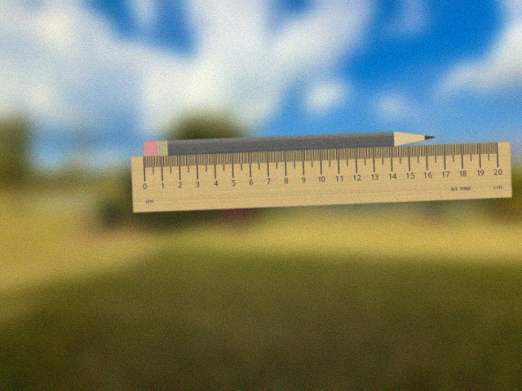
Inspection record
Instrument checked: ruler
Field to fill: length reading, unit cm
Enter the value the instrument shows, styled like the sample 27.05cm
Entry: 16.5cm
